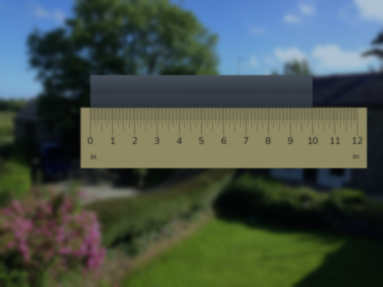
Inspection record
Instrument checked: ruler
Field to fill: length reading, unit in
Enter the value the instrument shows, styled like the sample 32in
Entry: 10in
